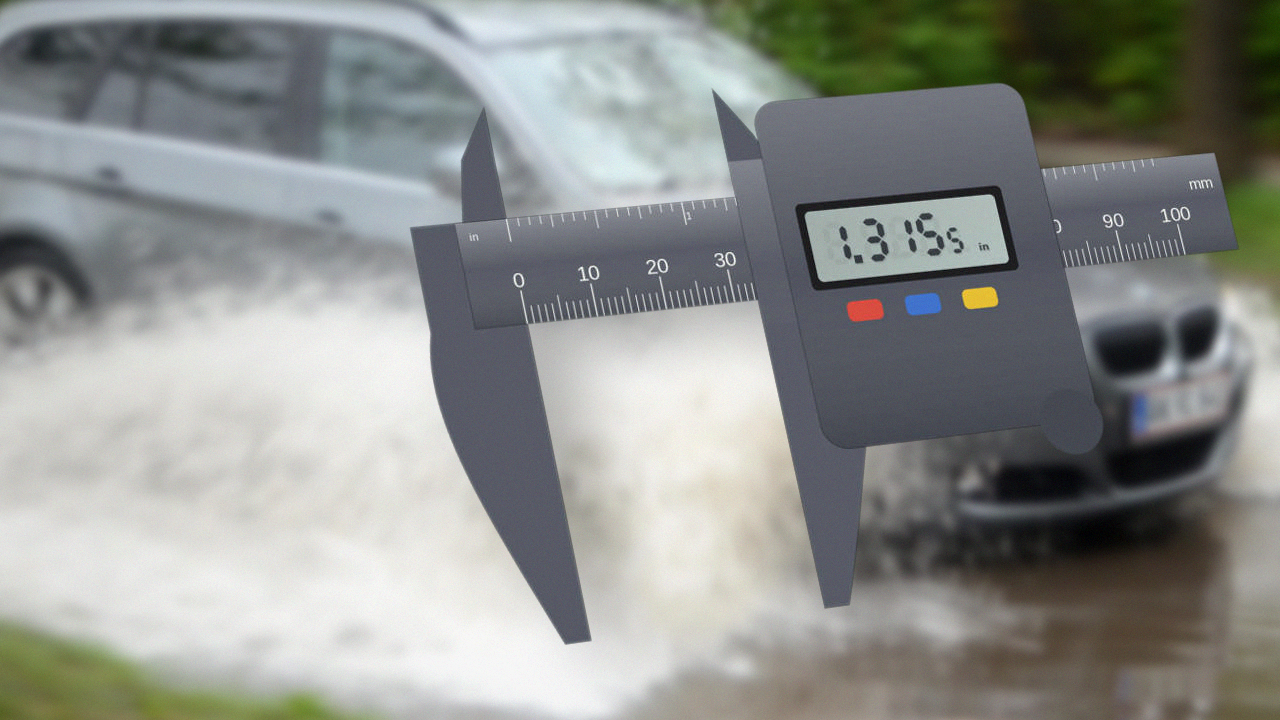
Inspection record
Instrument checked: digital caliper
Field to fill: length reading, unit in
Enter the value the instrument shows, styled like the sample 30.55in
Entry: 1.3155in
